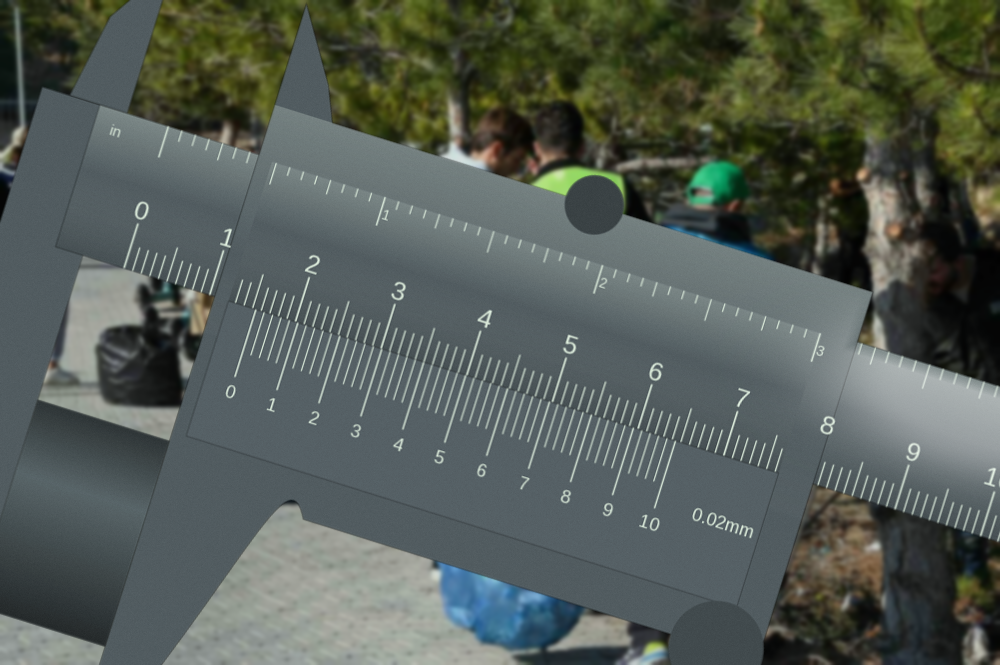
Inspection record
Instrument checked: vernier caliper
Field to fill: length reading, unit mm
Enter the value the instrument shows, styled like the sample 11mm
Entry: 15.4mm
